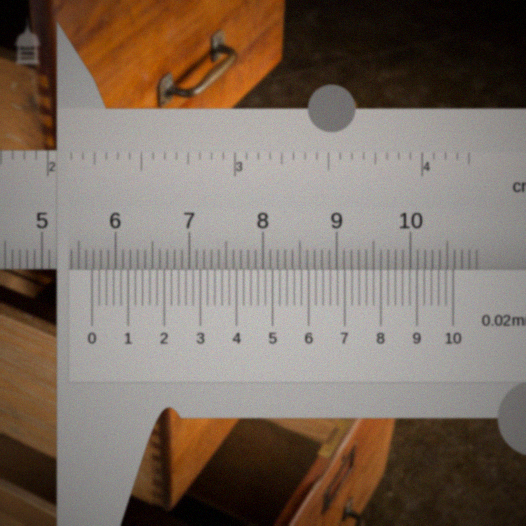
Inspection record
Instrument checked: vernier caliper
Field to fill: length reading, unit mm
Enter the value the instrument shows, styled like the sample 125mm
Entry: 56.8mm
